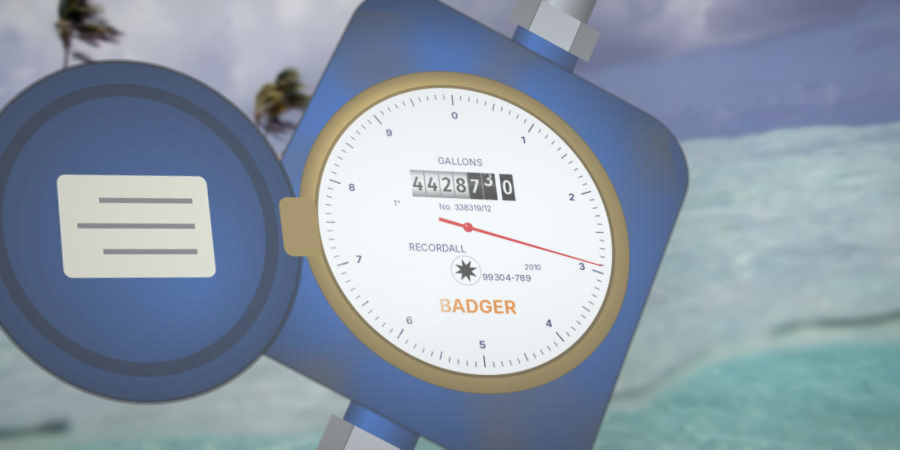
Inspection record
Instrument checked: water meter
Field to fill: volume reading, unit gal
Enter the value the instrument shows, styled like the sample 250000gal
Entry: 4428732.9gal
